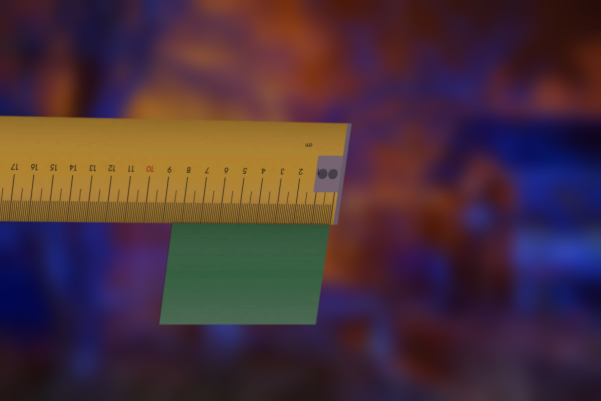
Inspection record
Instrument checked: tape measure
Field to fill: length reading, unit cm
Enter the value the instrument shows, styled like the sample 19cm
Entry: 8.5cm
